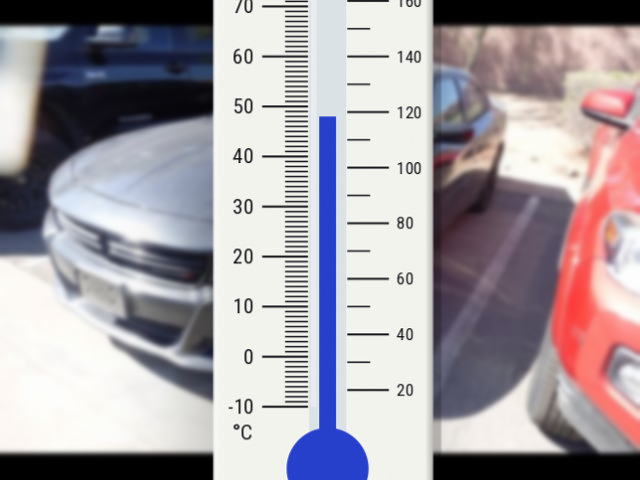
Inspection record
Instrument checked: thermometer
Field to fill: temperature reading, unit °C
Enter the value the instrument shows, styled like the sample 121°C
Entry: 48°C
